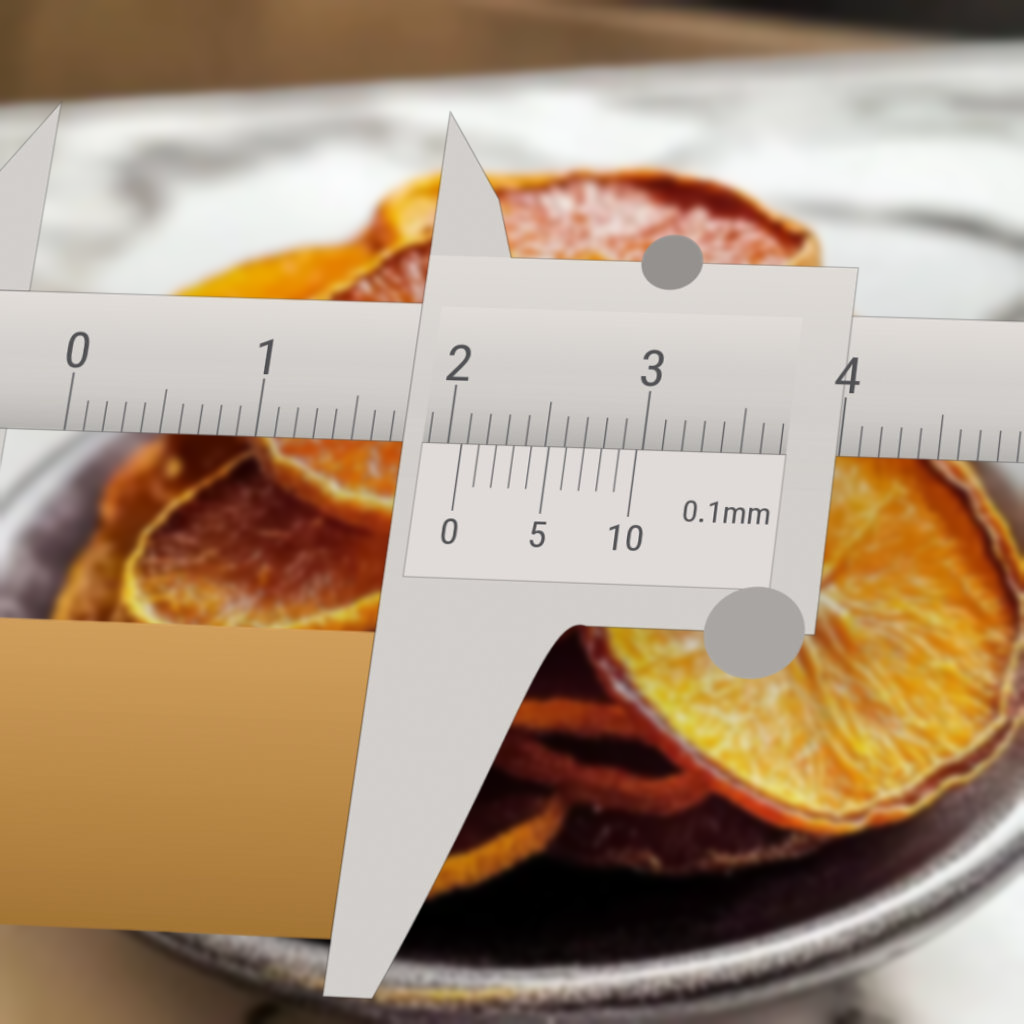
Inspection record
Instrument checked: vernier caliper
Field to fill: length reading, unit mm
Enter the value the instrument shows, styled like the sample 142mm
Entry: 20.7mm
